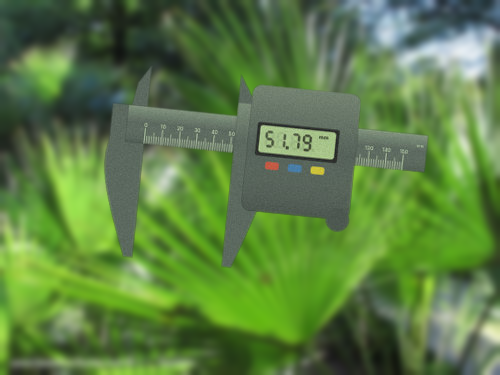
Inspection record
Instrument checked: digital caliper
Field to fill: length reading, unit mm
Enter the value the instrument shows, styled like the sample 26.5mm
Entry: 51.79mm
